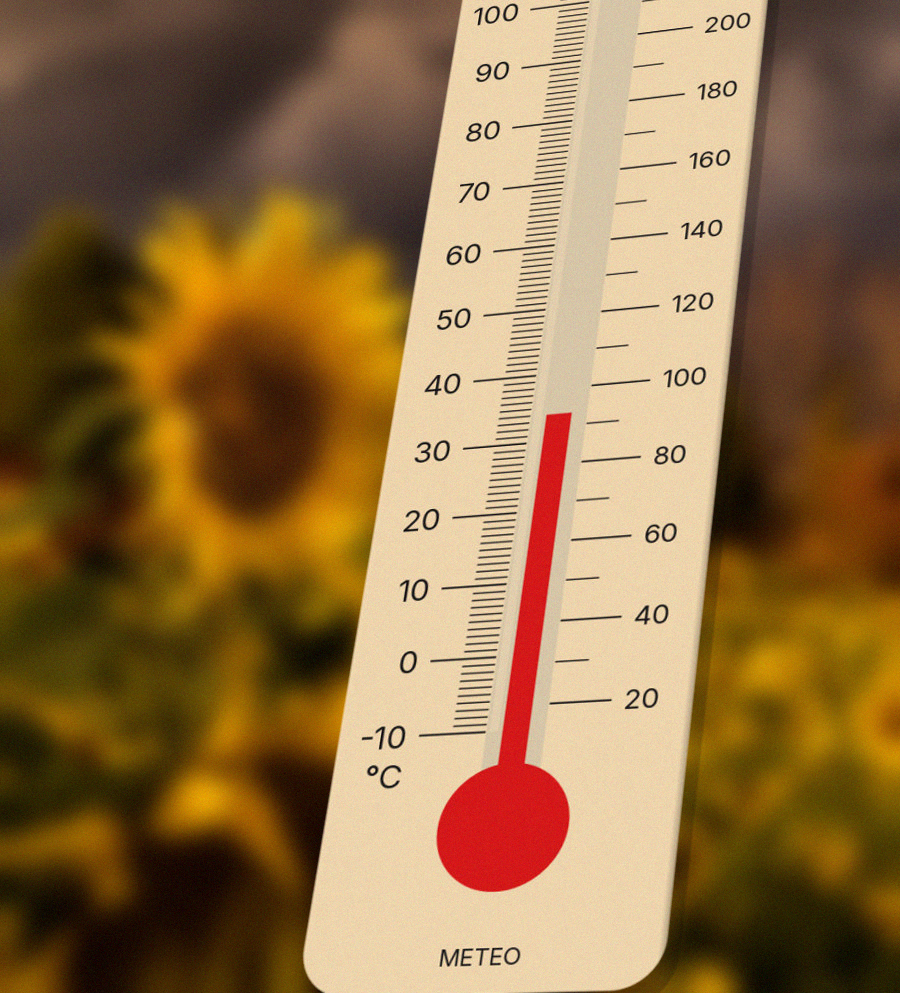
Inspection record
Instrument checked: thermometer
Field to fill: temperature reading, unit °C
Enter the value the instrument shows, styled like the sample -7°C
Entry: 34°C
